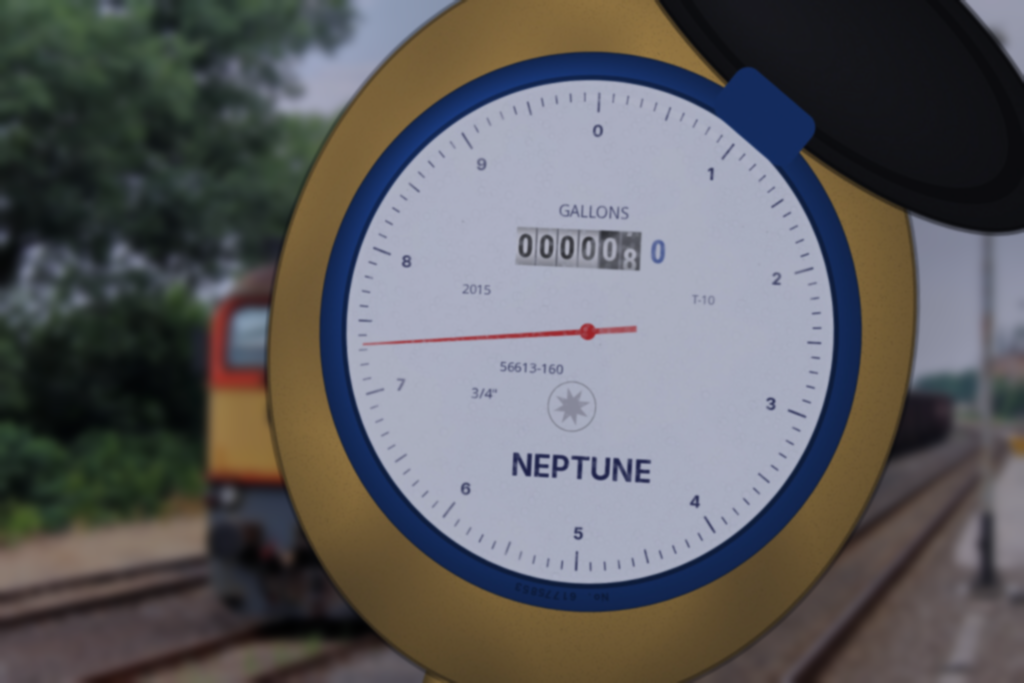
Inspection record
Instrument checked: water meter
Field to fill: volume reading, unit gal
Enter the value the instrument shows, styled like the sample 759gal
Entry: 77.3gal
